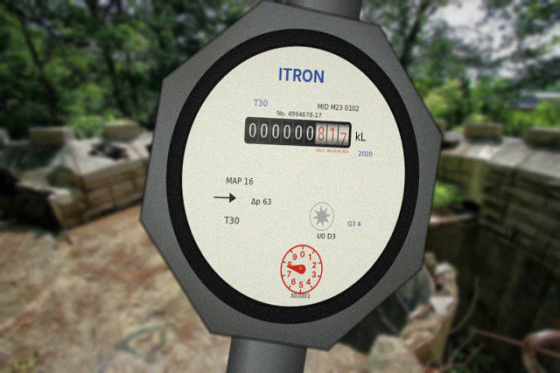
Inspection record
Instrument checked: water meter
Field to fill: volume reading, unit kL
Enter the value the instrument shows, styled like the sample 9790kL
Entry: 0.8167kL
